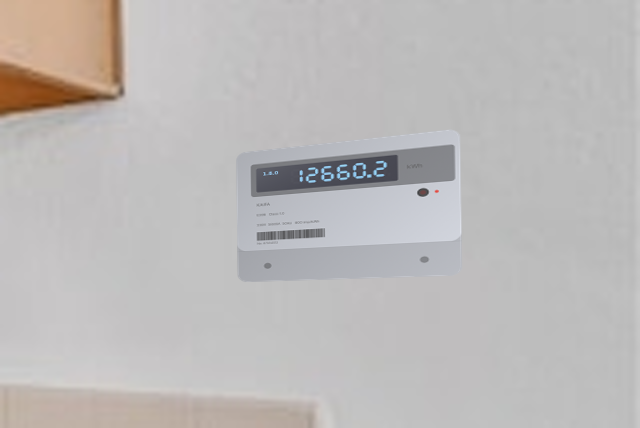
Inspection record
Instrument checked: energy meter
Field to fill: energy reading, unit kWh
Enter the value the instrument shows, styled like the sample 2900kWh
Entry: 12660.2kWh
